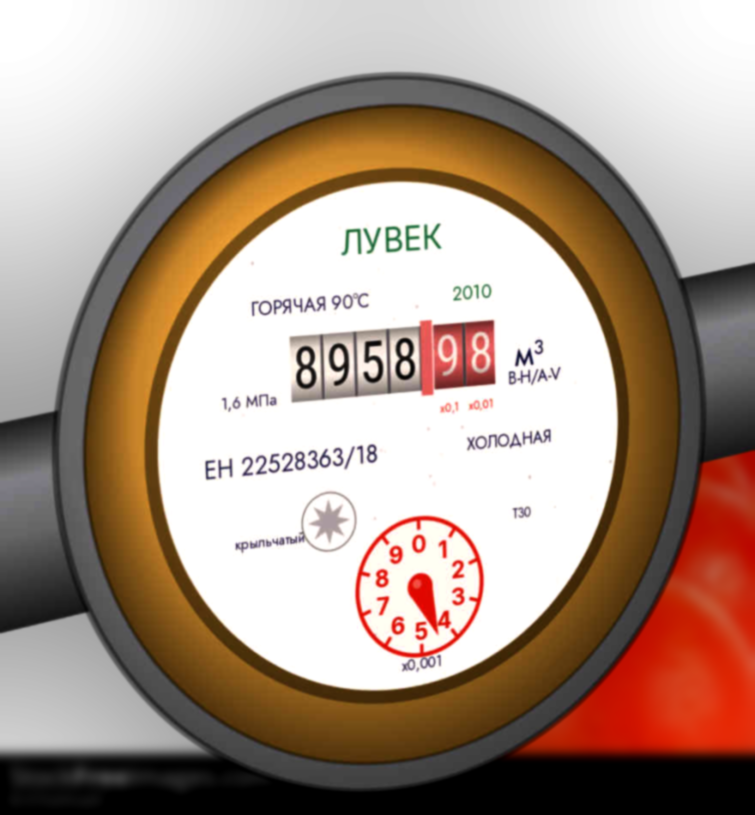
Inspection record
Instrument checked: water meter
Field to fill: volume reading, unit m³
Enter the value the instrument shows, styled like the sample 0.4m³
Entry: 8958.984m³
